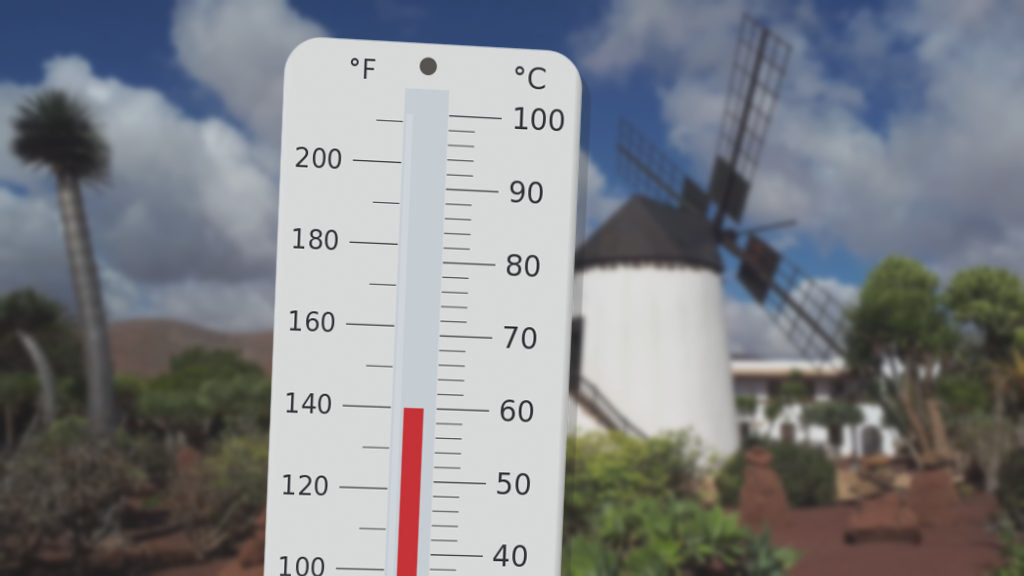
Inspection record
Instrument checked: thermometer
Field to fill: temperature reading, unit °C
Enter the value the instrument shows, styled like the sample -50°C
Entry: 60°C
